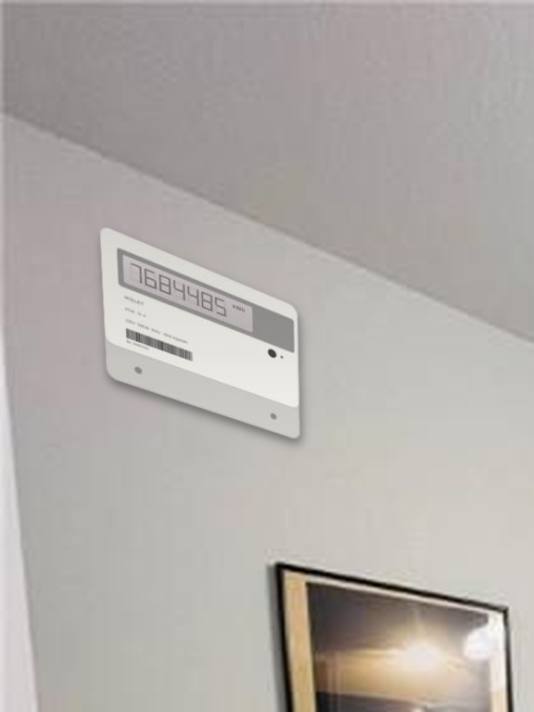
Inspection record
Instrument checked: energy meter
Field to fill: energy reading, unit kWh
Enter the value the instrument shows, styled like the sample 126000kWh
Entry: 7684485kWh
